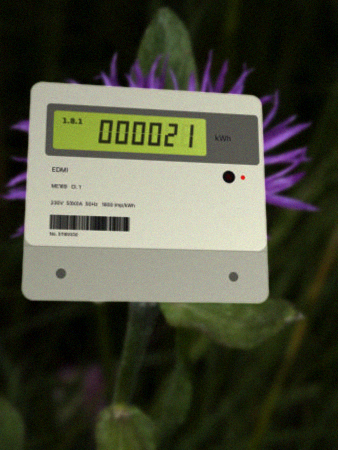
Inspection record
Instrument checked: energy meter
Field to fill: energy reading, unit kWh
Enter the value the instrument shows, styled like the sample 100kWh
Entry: 21kWh
